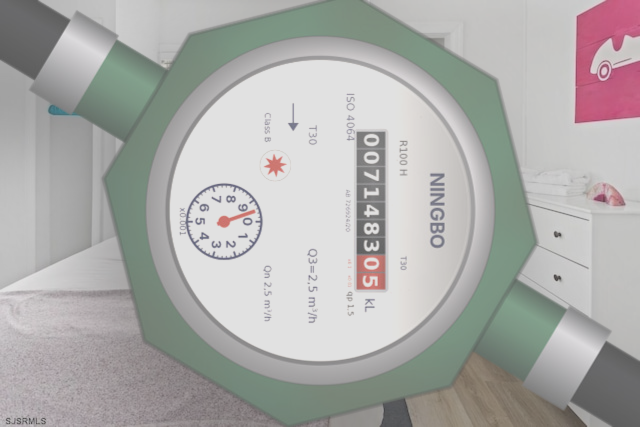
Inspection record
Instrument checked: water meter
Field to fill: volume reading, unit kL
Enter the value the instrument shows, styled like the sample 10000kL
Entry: 71483.049kL
